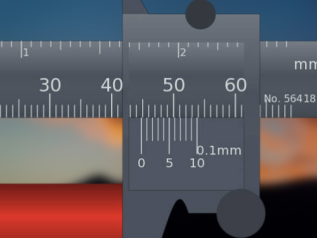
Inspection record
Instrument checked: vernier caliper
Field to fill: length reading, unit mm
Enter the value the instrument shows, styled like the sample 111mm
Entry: 44.8mm
